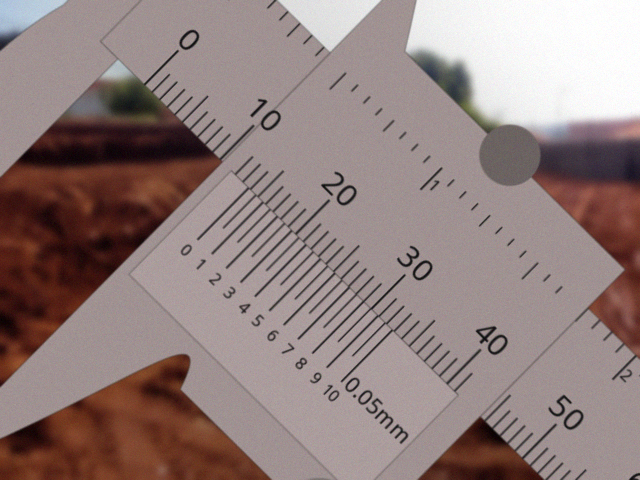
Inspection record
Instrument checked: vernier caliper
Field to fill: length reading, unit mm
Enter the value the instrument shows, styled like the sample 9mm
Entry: 13.8mm
